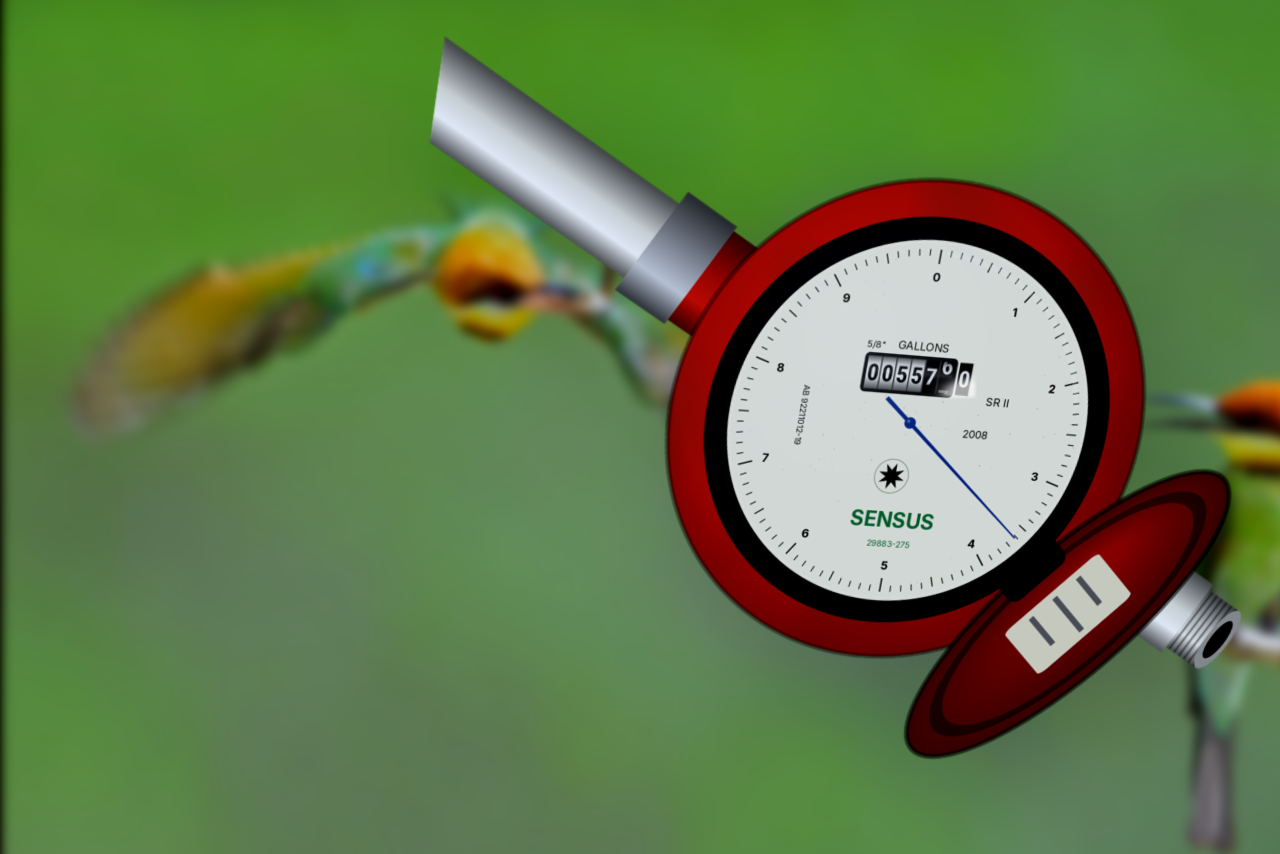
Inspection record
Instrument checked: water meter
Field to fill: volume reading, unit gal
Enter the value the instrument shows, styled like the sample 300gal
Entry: 55763.6gal
